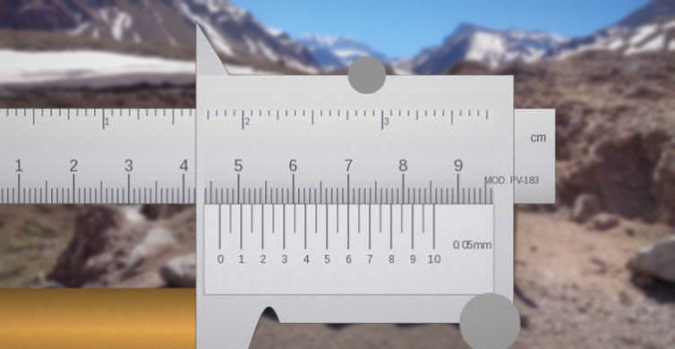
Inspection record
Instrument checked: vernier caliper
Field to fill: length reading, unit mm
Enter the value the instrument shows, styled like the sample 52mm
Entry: 46.6mm
